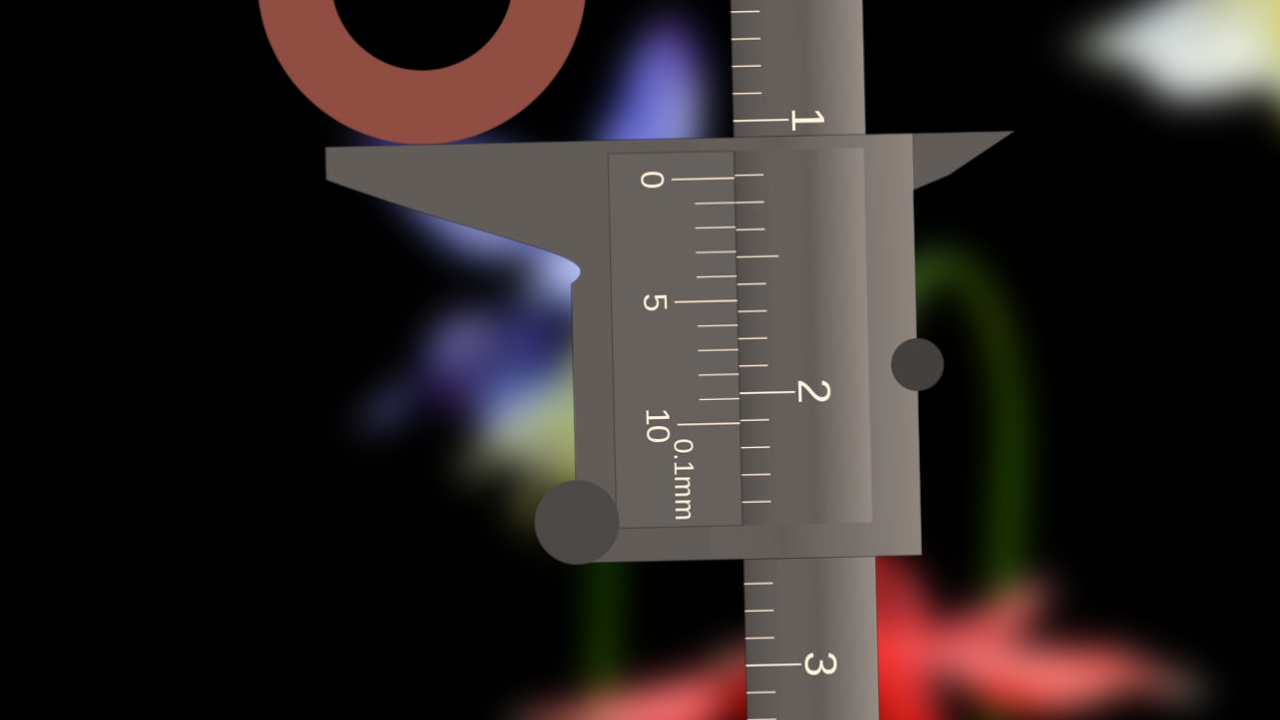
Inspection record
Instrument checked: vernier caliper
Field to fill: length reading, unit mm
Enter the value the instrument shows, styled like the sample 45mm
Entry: 12.1mm
